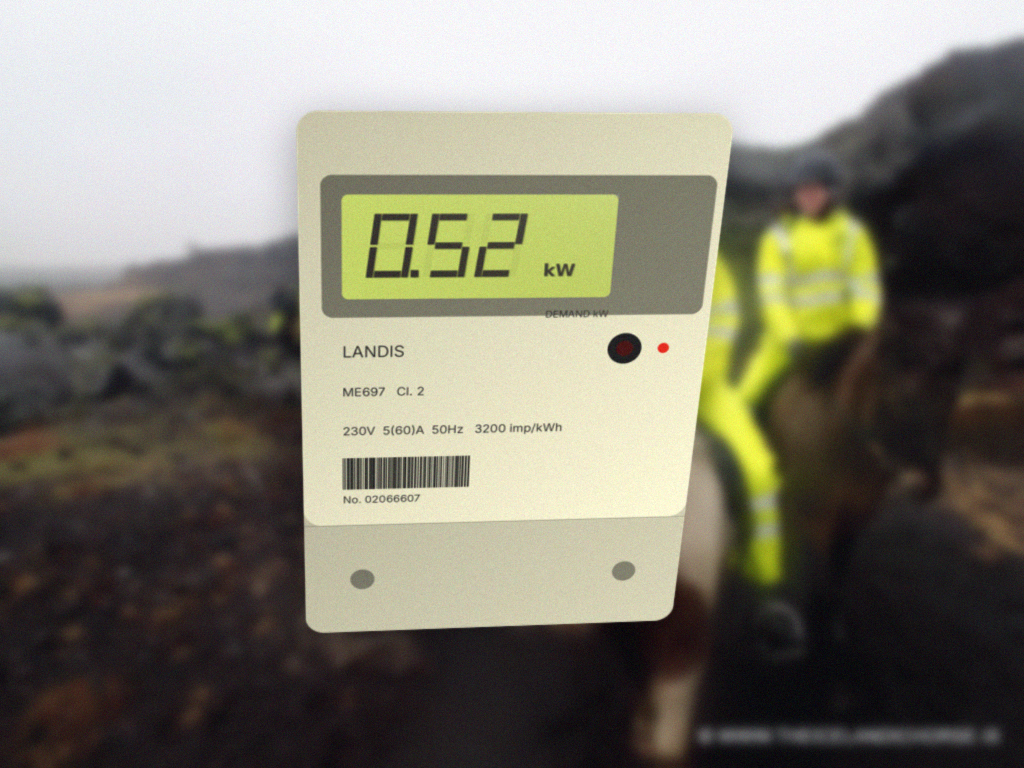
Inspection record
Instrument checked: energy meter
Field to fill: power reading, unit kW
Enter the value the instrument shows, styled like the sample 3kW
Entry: 0.52kW
